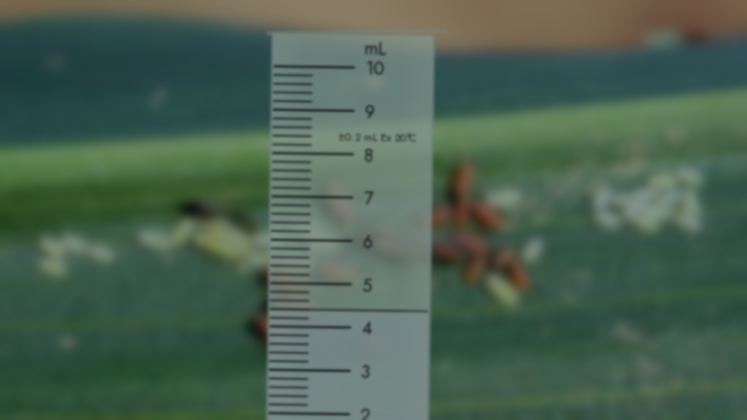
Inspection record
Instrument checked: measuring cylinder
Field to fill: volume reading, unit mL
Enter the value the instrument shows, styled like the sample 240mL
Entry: 4.4mL
